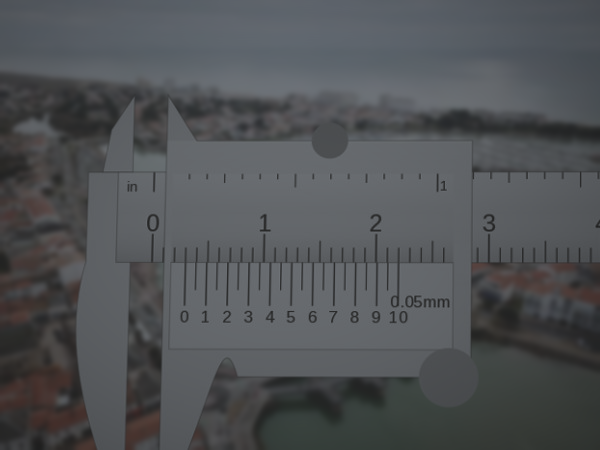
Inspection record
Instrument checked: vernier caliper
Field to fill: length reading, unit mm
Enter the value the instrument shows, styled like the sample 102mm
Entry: 3.0mm
